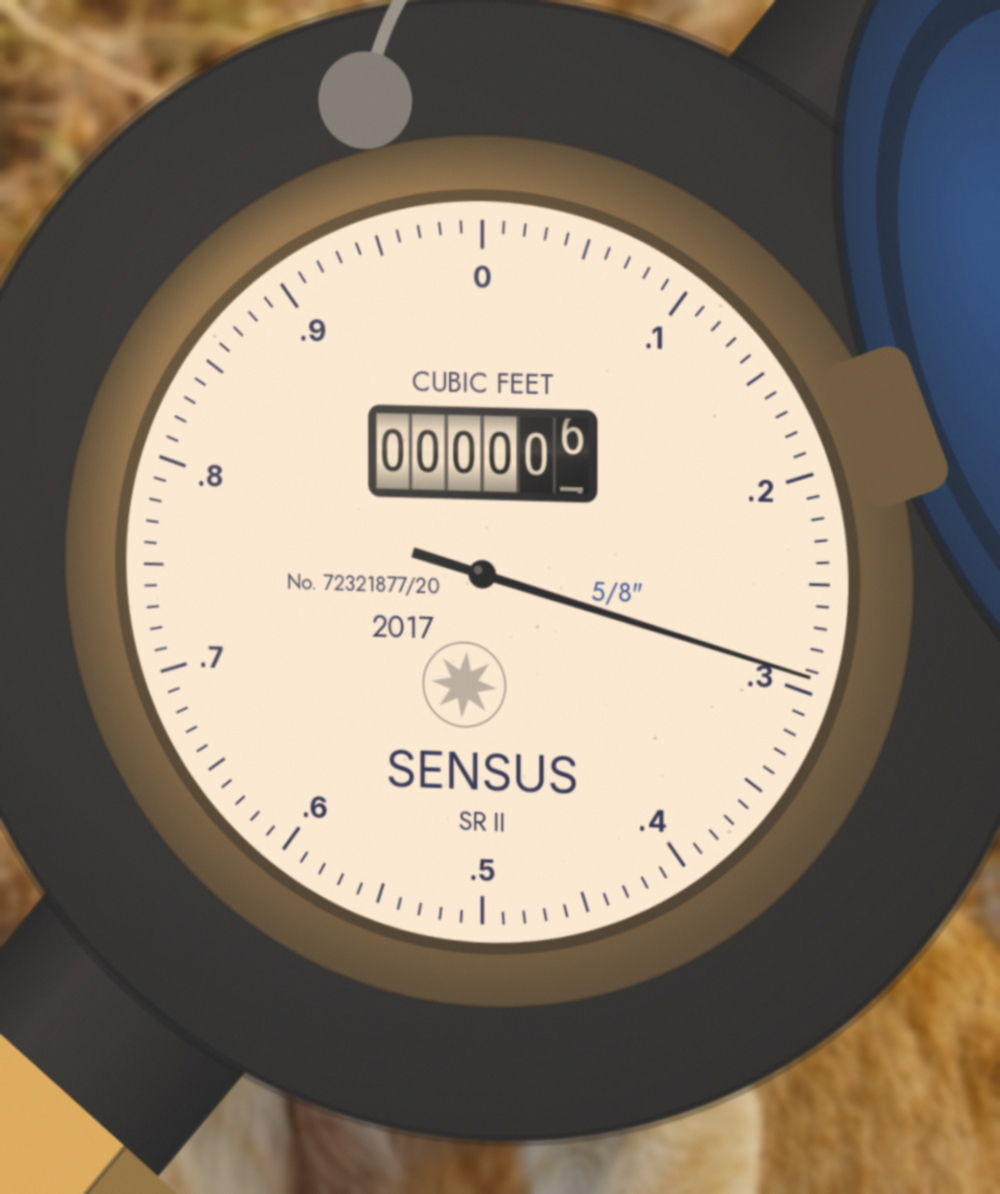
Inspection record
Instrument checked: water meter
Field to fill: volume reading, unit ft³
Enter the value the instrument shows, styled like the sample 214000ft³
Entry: 6.29ft³
